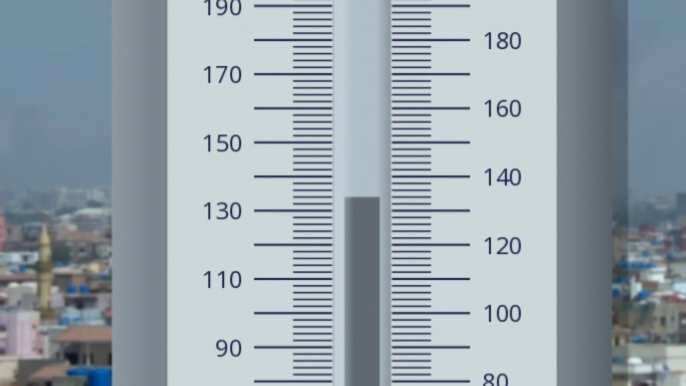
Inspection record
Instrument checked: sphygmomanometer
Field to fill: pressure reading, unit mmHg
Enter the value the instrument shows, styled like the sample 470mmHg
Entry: 134mmHg
